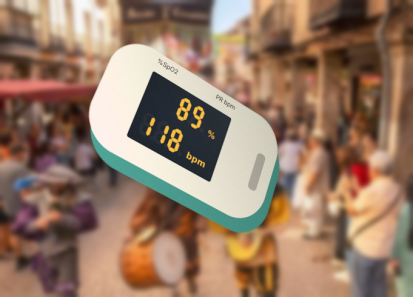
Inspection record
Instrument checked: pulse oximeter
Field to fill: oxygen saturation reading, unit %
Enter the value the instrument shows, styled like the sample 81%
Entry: 89%
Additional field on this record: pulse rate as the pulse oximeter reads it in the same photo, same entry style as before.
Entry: 118bpm
